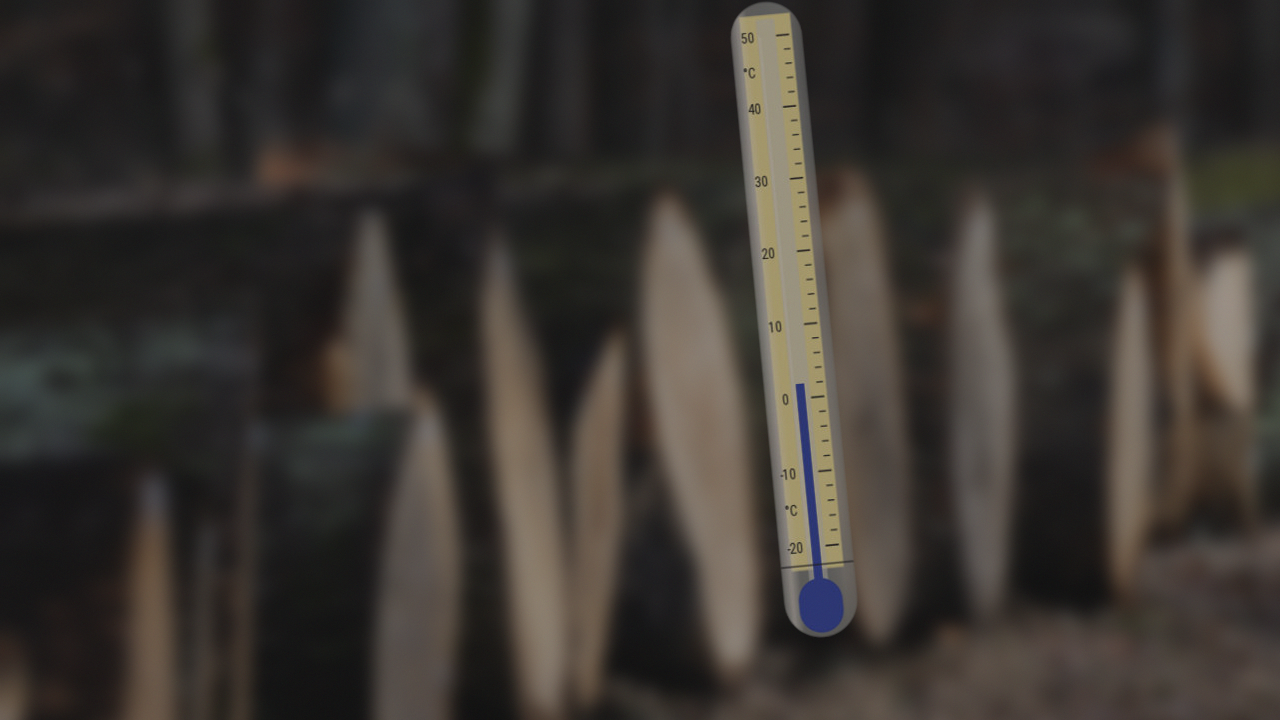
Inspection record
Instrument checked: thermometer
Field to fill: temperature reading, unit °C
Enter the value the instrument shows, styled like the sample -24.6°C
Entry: 2°C
